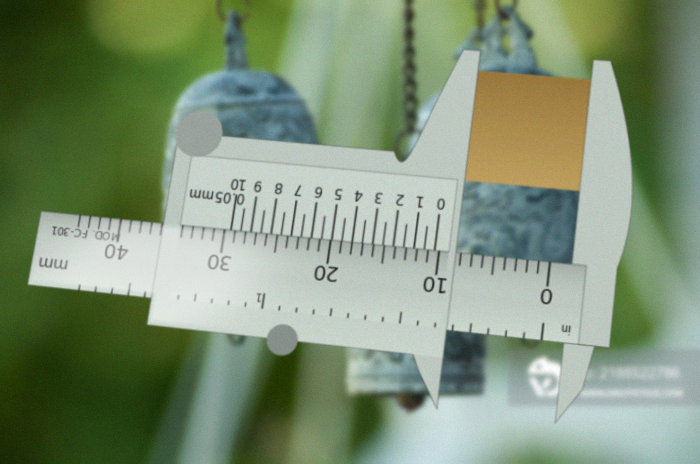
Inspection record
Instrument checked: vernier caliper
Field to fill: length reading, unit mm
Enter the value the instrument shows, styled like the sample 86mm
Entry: 10.4mm
